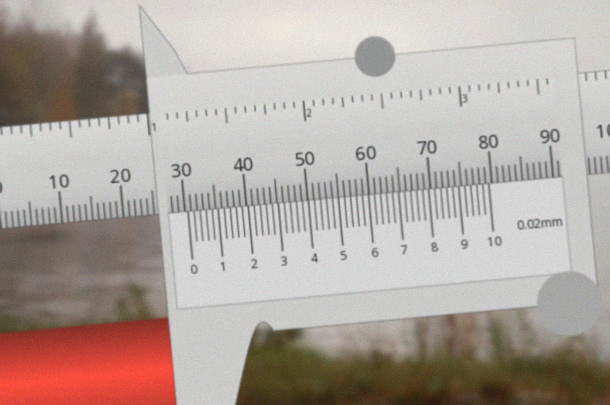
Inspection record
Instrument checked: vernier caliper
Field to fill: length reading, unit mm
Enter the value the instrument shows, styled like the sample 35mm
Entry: 30.5mm
